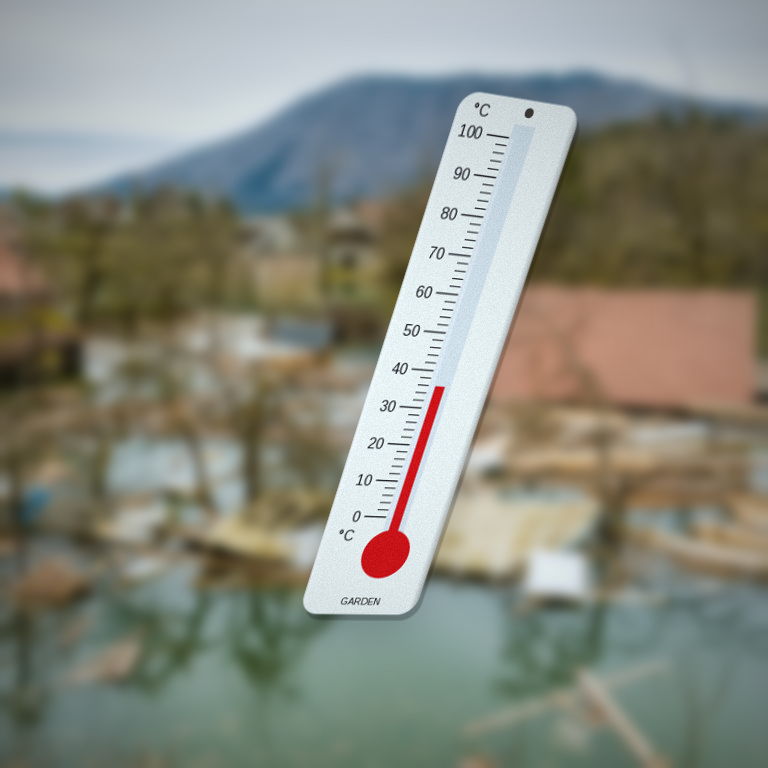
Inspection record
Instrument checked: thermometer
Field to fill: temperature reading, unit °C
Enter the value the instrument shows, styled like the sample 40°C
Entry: 36°C
